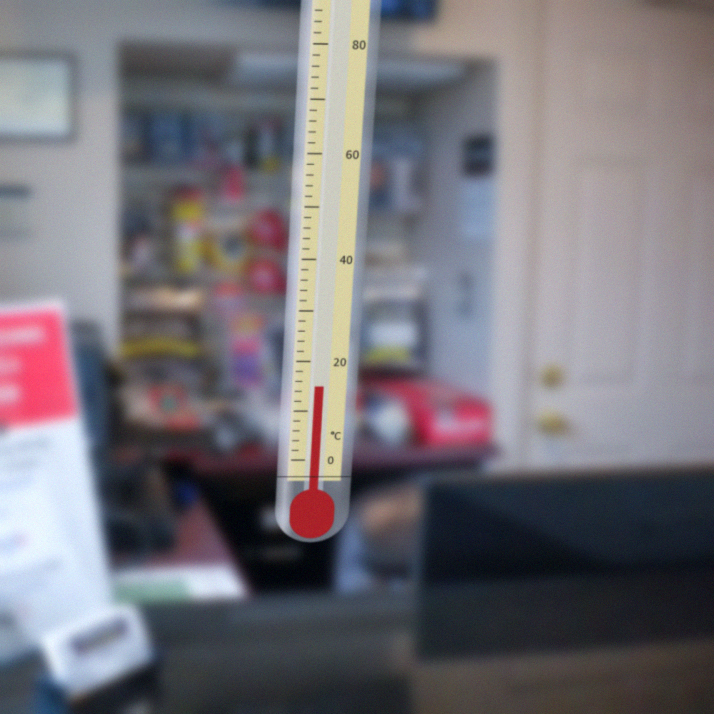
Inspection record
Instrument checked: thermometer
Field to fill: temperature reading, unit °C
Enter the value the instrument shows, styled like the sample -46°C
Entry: 15°C
